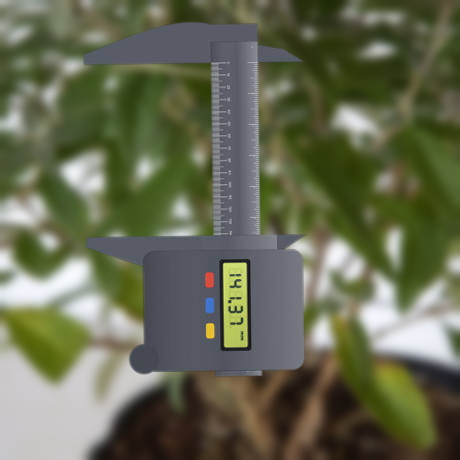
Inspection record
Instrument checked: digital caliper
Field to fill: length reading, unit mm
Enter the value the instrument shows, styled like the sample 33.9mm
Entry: 141.37mm
